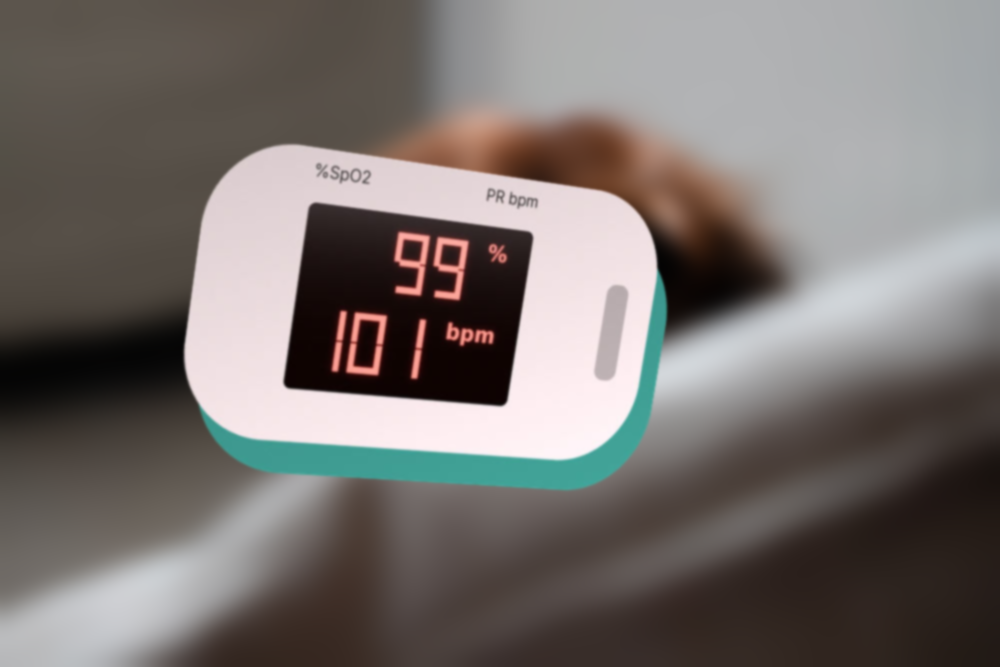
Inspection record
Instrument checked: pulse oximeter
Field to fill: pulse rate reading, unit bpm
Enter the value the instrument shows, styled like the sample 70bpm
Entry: 101bpm
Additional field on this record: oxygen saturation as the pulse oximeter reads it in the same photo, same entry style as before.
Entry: 99%
